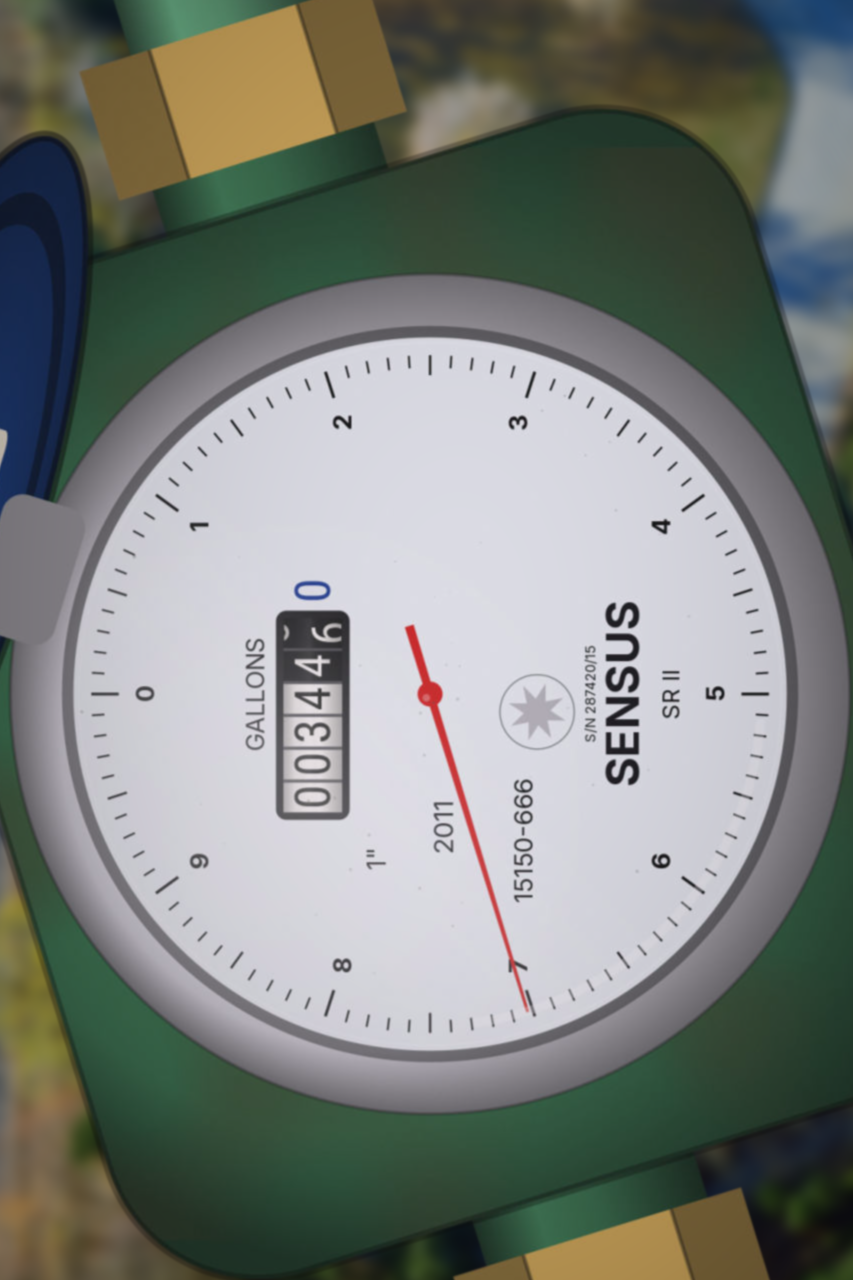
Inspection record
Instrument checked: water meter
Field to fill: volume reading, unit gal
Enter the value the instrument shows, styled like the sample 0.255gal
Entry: 34457.0gal
